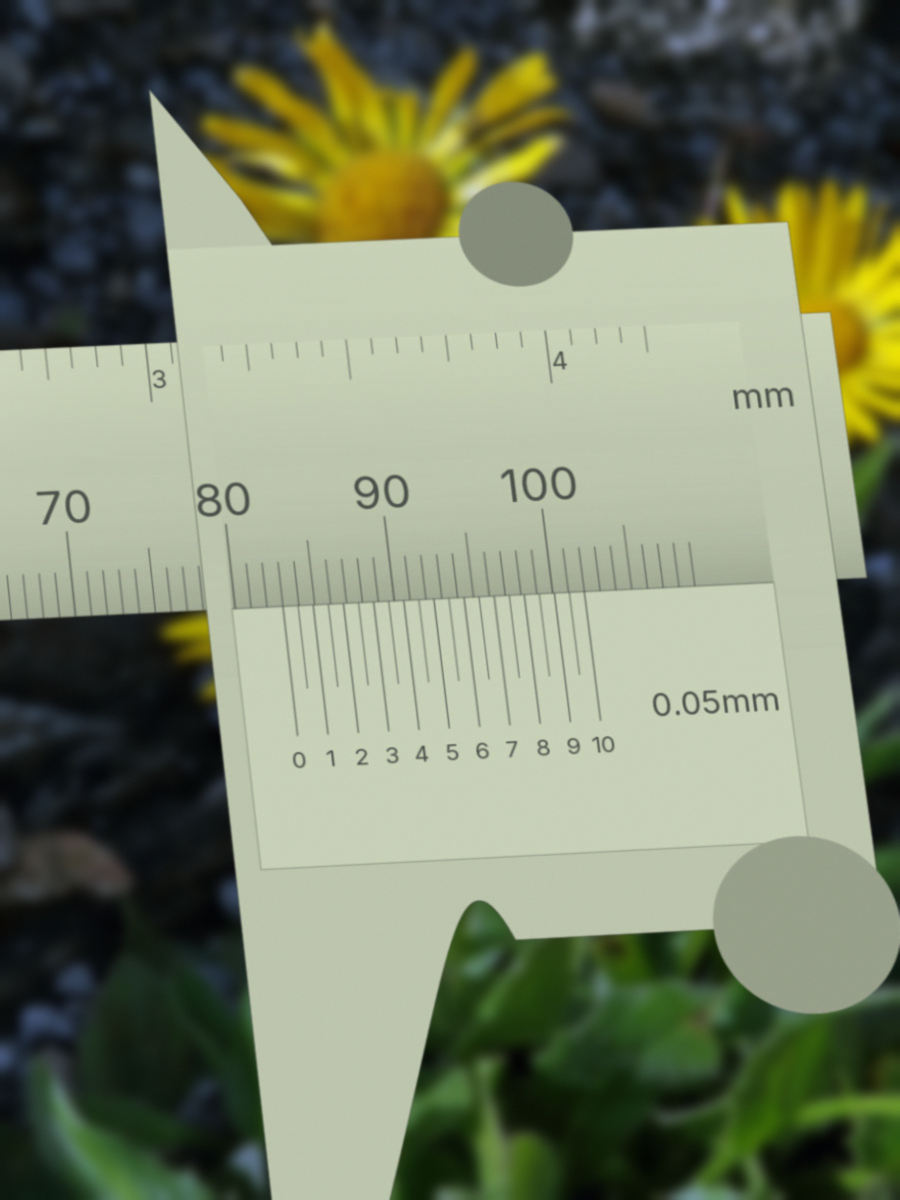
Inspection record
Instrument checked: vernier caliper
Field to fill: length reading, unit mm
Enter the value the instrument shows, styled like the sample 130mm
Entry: 83.0mm
